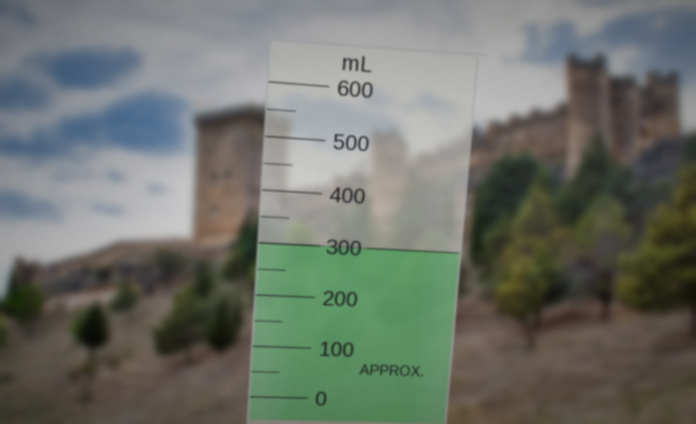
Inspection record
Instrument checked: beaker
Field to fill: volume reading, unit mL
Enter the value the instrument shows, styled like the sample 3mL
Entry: 300mL
